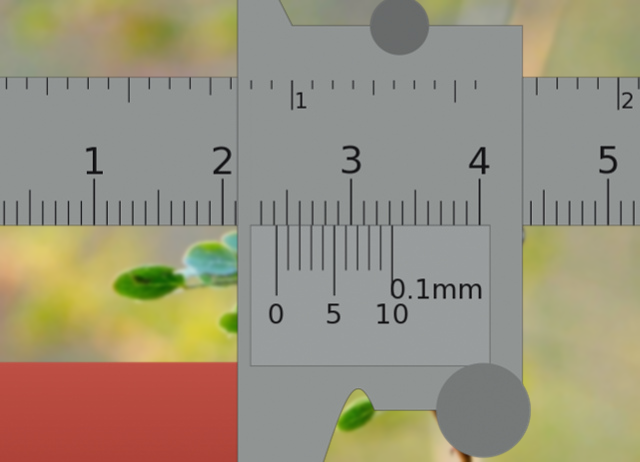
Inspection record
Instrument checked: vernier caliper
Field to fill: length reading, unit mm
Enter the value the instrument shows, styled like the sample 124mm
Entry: 24.2mm
